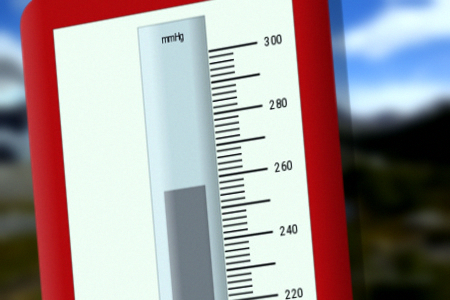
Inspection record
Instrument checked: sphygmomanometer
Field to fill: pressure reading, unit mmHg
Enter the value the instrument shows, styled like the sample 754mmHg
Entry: 258mmHg
